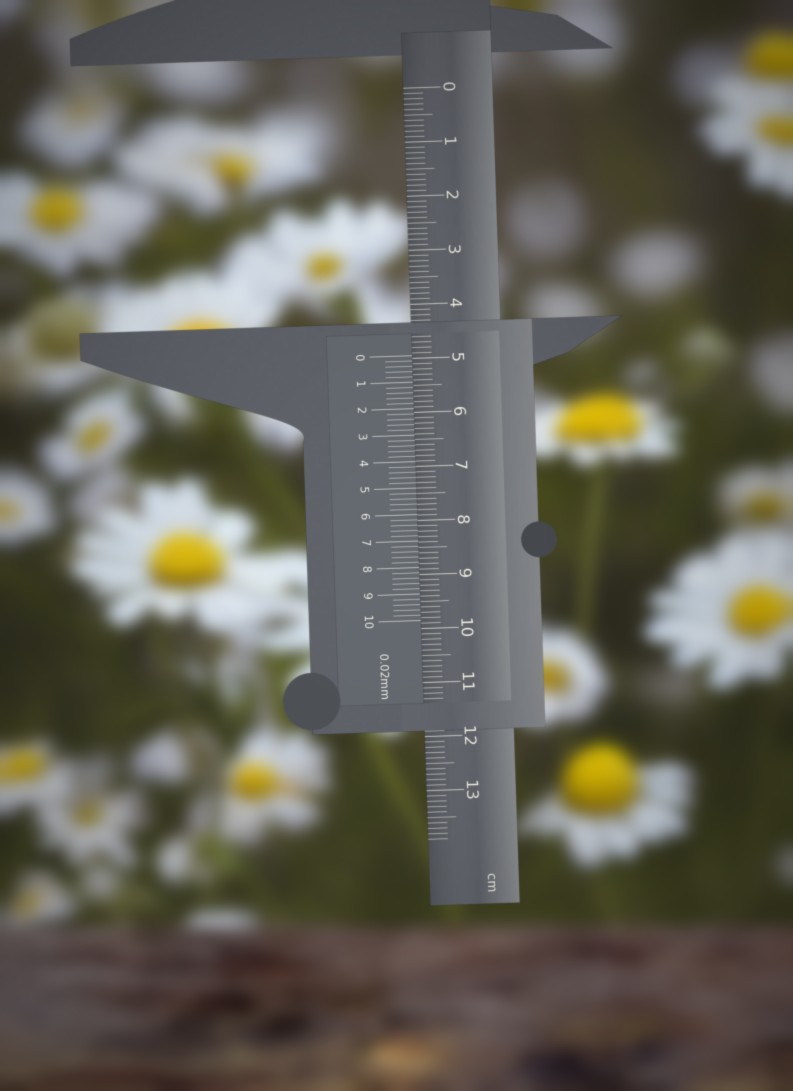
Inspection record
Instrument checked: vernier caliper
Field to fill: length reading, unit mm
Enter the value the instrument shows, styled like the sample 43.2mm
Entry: 49.5mm
